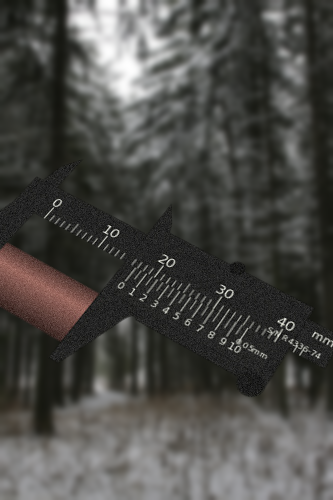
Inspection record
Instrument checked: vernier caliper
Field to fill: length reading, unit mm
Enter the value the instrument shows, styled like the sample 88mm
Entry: 16.8mm
